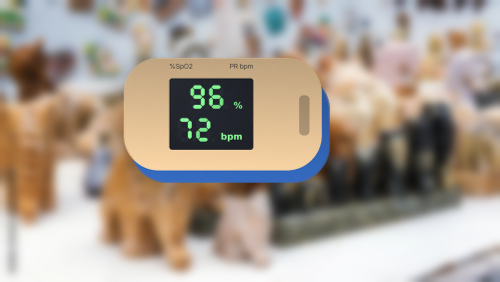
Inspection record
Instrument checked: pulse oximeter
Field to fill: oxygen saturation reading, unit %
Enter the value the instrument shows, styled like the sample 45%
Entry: 96%
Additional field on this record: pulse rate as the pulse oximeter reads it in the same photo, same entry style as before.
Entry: 72bpm
